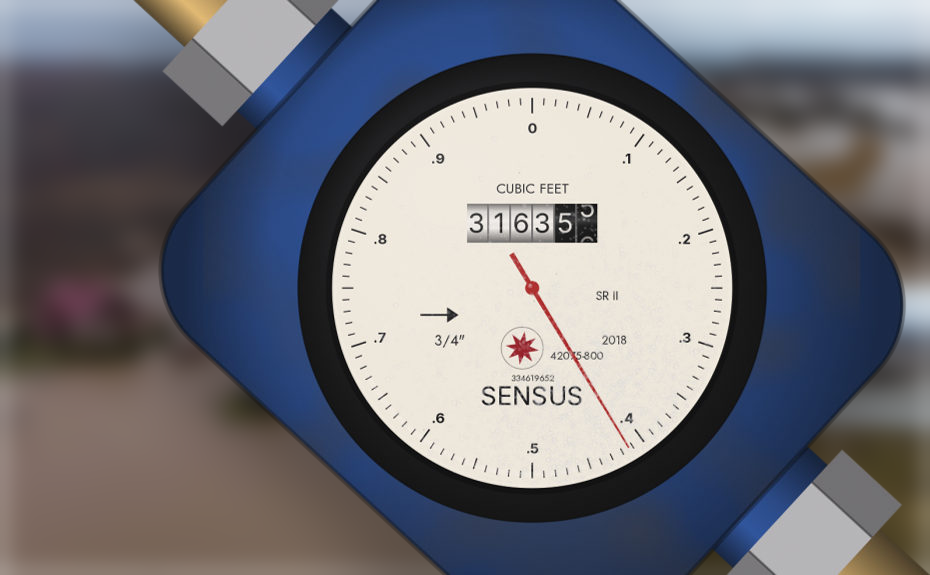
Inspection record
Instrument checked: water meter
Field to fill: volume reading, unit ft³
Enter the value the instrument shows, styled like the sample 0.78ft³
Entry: 316355.41ft³
